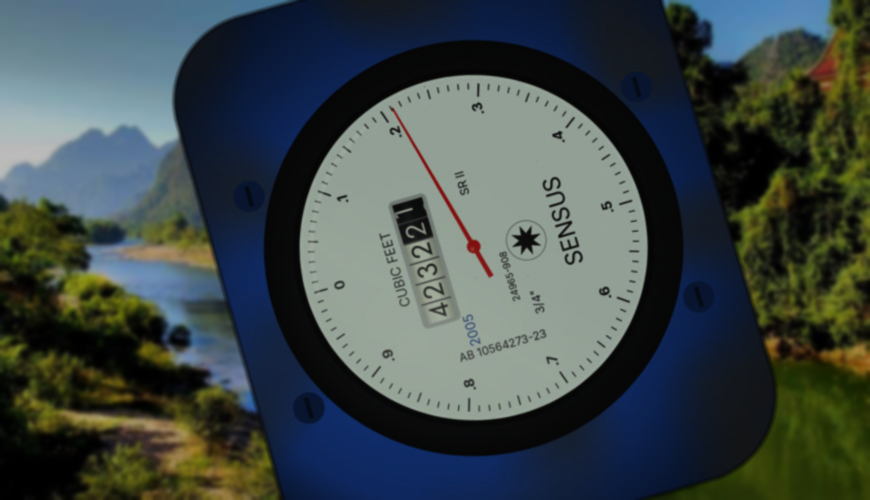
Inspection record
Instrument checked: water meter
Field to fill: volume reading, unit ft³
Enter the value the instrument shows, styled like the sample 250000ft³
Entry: 423221.21ft³
